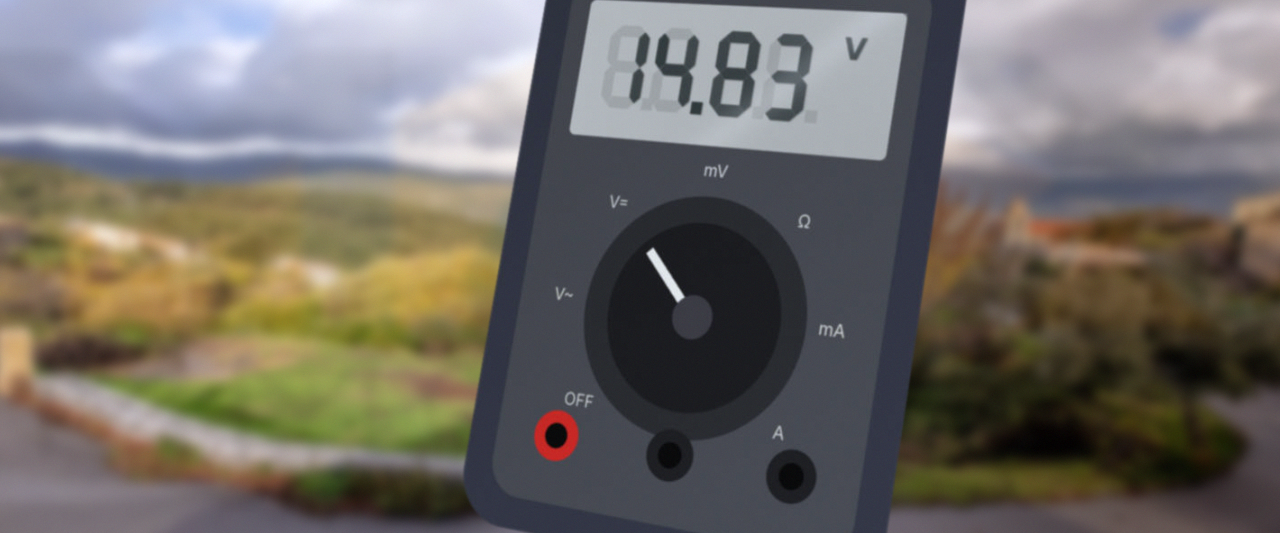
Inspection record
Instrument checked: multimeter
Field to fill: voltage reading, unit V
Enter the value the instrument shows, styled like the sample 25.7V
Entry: 14.83V
